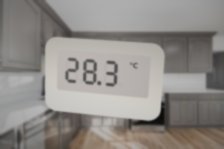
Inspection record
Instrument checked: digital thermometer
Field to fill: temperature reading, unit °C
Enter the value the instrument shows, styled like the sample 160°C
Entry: 28.3°C
